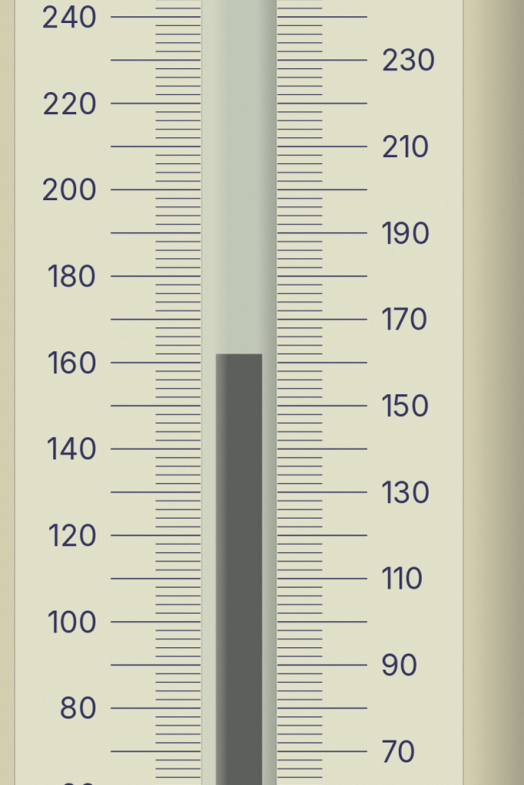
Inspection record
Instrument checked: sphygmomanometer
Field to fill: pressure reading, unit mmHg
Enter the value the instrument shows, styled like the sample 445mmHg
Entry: 162mmHg
